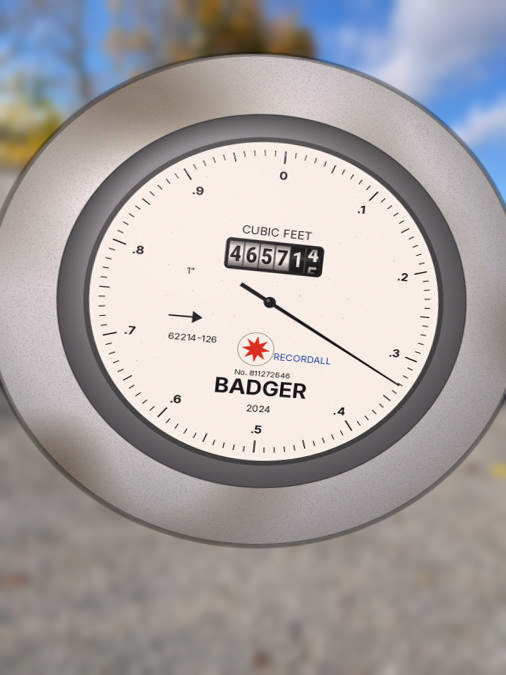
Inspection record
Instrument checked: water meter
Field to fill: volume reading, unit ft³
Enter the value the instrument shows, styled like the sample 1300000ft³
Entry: 465714.33ft³
